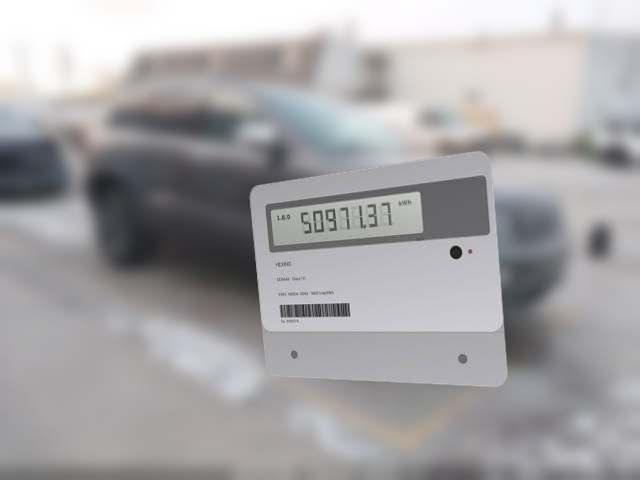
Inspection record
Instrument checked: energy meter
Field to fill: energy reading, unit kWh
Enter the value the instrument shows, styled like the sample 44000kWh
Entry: 50971.37kWh
